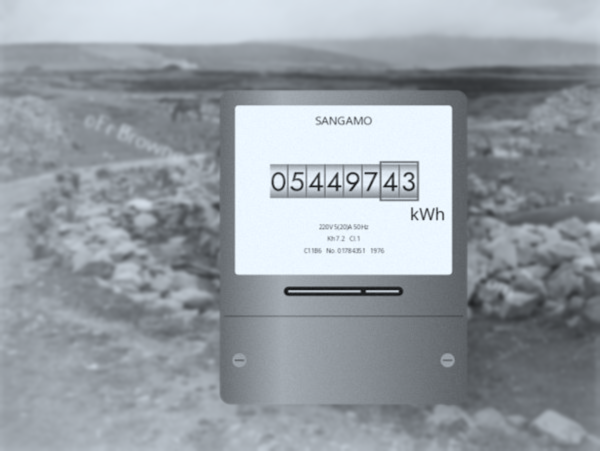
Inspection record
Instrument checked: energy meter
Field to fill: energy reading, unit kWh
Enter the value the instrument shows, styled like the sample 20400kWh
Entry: 54497.43kWh
